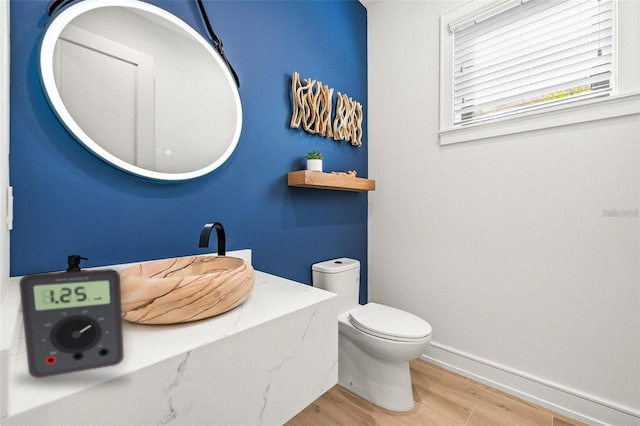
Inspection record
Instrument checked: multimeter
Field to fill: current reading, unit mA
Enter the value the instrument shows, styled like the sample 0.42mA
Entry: 1.25mA
